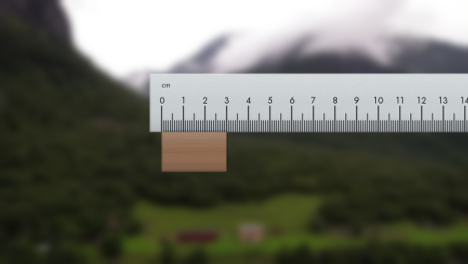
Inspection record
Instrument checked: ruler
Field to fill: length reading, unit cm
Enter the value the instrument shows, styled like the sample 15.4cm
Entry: 3cm
